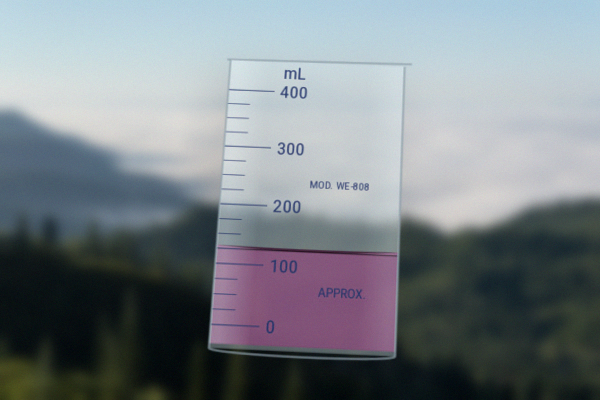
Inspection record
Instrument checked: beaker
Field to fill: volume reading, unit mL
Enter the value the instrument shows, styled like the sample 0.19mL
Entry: 125mL
